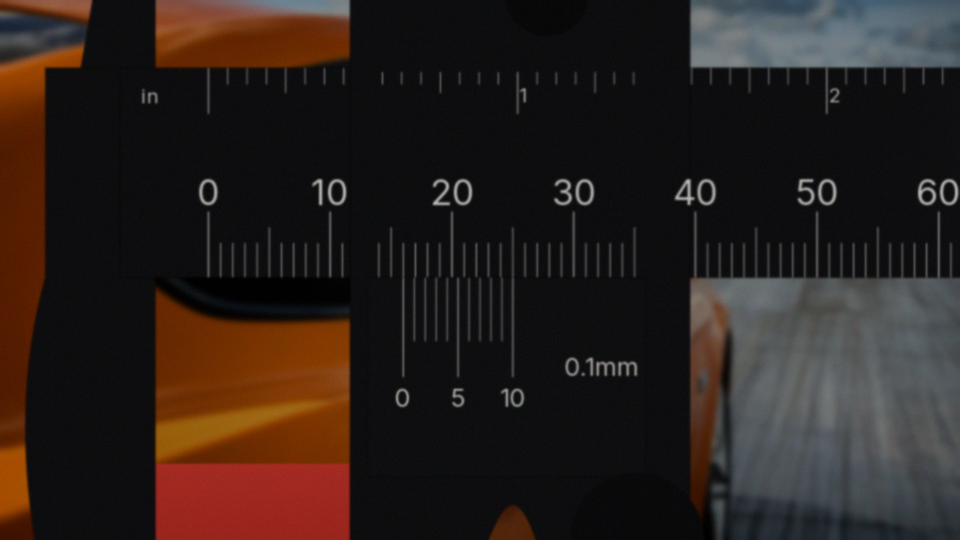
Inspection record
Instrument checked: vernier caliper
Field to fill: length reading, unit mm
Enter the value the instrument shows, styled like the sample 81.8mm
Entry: 16.0mm
